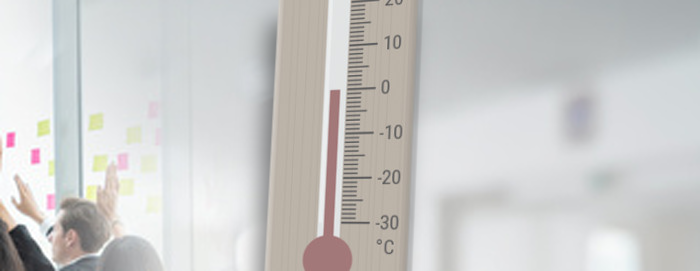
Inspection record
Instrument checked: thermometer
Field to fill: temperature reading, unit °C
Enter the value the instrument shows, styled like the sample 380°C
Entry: 0°C
